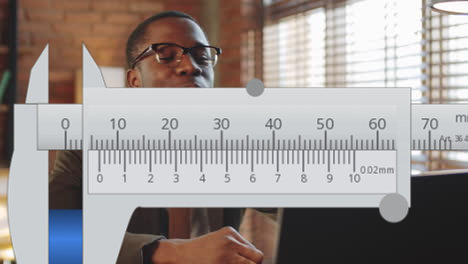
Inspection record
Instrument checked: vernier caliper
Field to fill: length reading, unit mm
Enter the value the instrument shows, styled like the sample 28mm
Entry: 6.5mm
